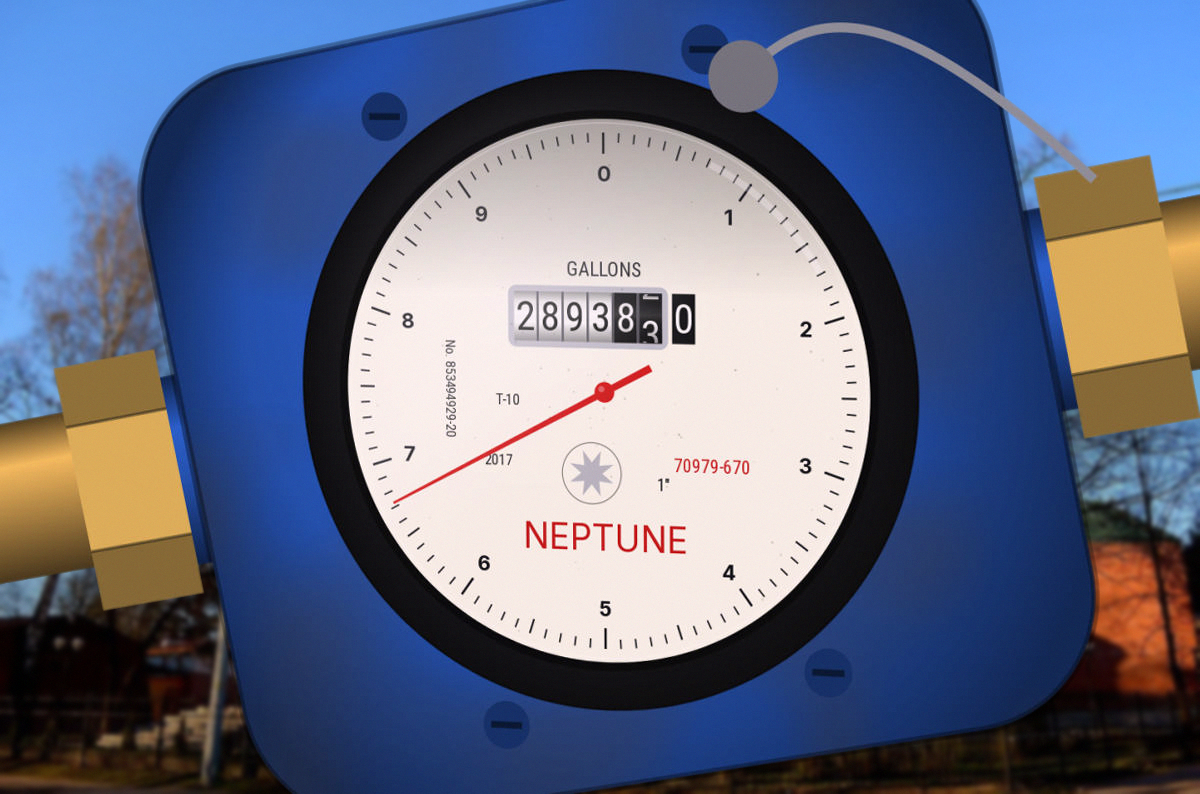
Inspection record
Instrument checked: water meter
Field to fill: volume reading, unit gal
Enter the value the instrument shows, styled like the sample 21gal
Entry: 2893826.7gal
